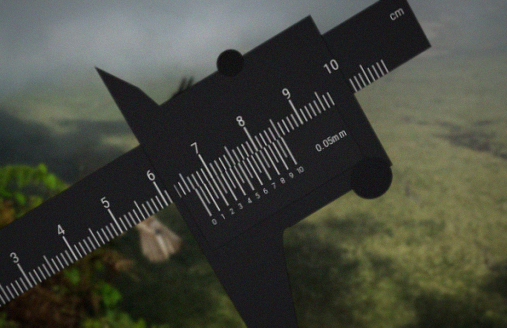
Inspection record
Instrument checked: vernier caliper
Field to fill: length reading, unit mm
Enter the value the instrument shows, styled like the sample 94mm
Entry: 66.2mm
